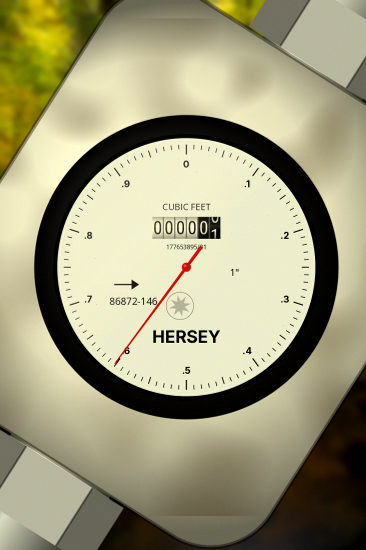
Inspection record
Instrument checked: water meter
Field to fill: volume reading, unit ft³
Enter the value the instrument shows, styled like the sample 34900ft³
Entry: 0.60ft³
